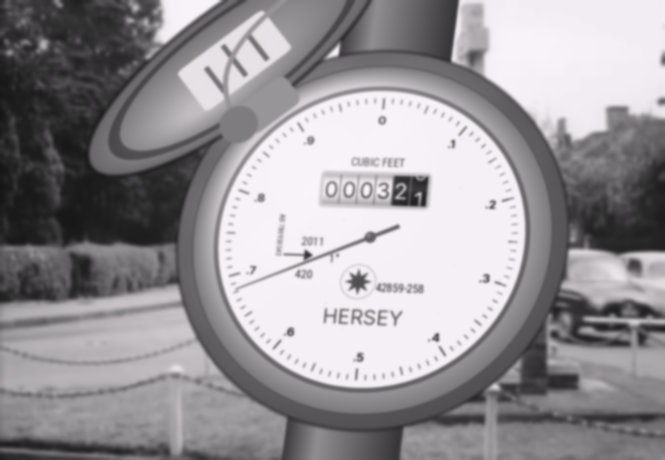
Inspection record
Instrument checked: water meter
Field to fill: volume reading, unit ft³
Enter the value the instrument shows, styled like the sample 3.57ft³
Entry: 320.68ft³
